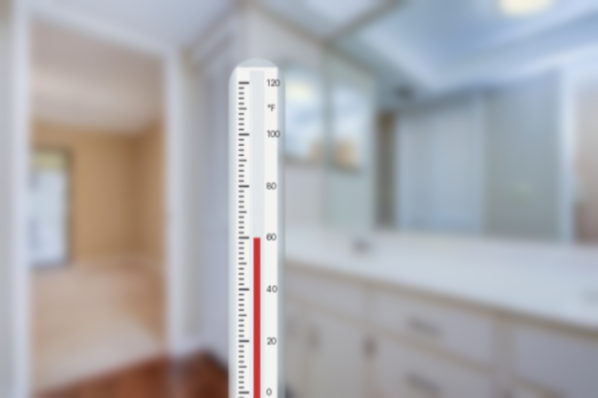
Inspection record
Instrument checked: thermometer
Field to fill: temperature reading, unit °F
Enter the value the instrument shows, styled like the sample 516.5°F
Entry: 60°F
